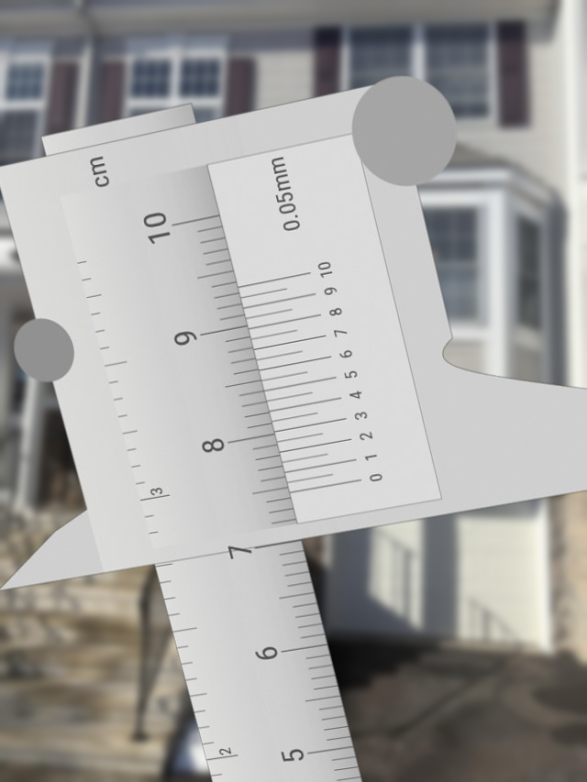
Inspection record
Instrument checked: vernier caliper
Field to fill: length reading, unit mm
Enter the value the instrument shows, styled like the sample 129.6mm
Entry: 74.5mm
